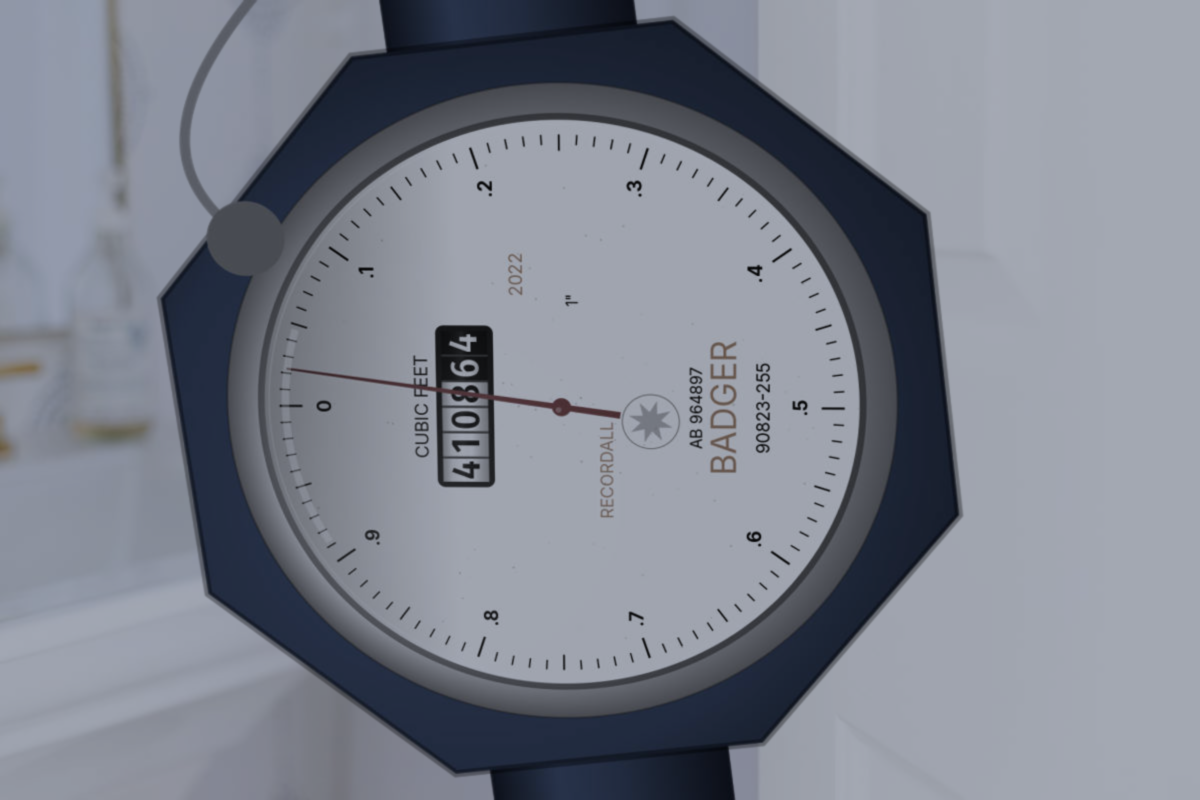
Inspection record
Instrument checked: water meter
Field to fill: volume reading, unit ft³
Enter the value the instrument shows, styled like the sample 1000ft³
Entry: 410864.02ft³
